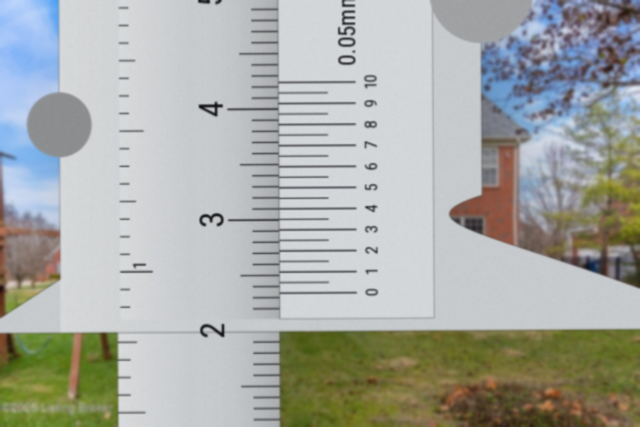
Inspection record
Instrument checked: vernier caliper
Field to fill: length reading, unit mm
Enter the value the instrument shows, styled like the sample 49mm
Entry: 23.4mm
